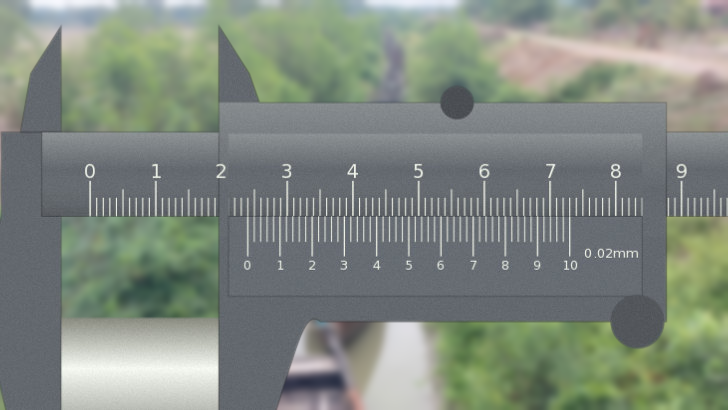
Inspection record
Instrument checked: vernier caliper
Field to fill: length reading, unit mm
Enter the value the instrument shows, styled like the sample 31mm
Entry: 24.0mm
